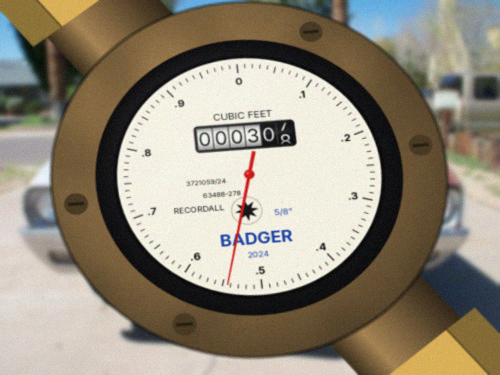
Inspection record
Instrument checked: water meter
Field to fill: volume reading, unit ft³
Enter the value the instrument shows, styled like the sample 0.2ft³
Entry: 307.54ft³
